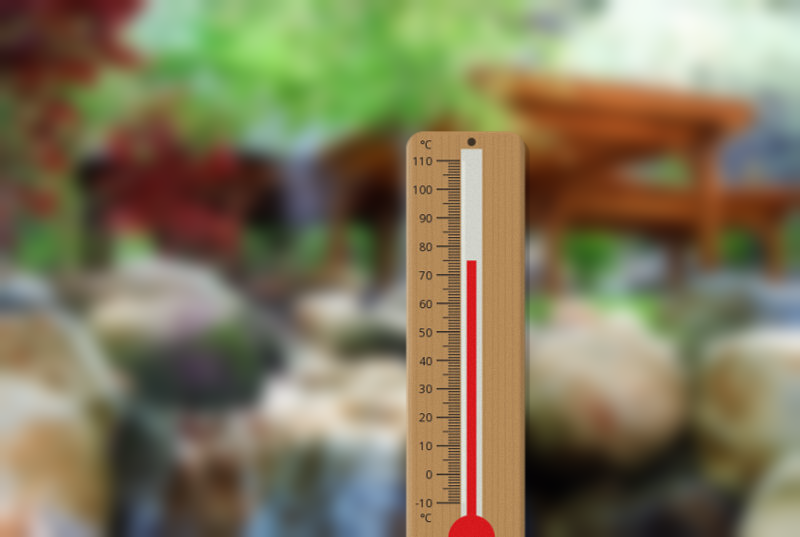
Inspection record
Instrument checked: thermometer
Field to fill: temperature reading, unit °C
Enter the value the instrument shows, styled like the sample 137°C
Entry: 75°C
